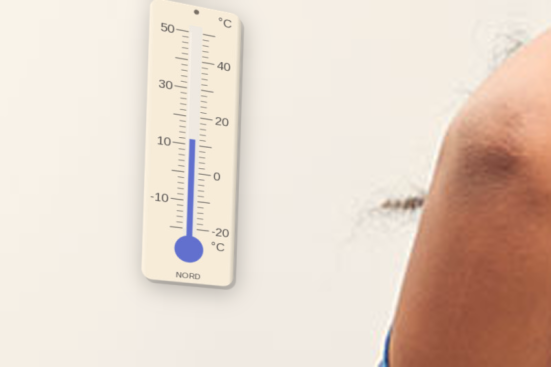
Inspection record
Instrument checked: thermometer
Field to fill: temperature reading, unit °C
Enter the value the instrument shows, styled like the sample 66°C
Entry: 12°C
